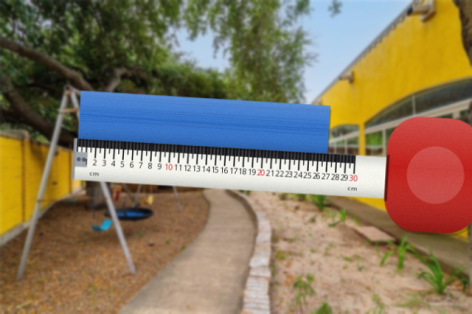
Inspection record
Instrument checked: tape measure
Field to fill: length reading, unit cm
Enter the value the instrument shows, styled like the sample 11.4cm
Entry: 27cm
